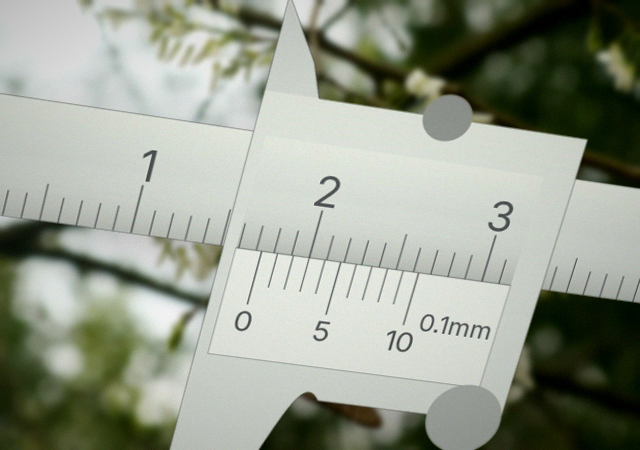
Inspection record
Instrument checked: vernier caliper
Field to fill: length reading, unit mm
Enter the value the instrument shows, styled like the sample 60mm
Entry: 17.3mm
